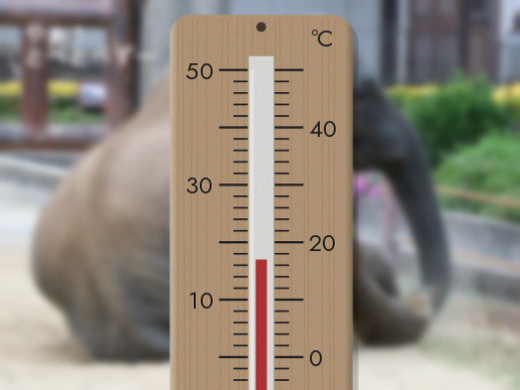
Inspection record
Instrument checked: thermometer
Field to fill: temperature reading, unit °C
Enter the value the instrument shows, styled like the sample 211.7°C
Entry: 17°C
